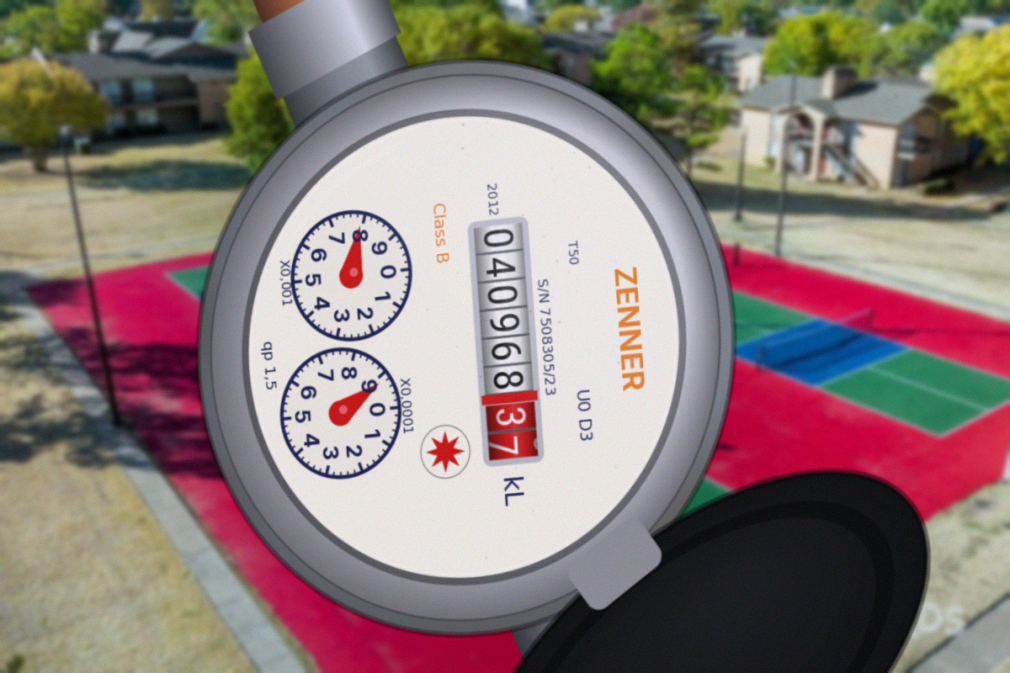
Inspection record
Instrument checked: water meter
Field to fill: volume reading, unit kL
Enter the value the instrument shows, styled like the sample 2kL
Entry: 40968.3679kL
